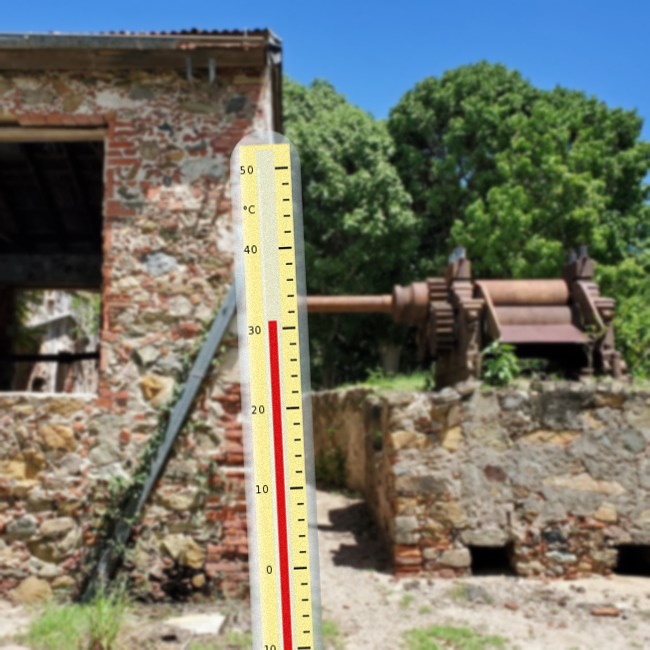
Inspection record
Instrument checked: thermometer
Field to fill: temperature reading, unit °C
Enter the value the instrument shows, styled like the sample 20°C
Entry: 31°C
